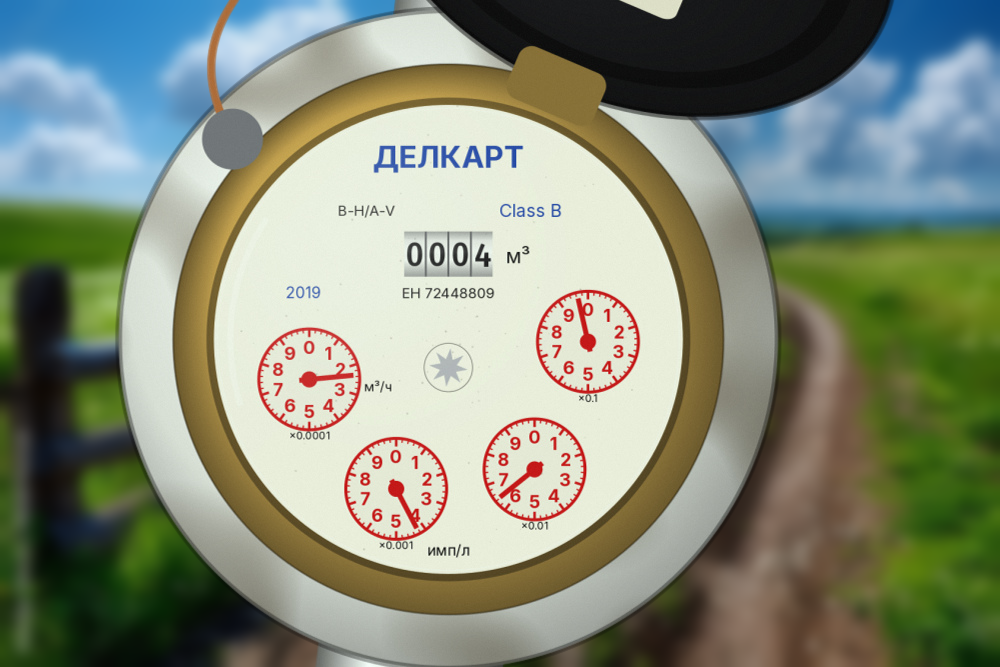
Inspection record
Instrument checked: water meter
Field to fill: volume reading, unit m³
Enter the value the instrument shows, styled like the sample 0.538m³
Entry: 3.9642m³
